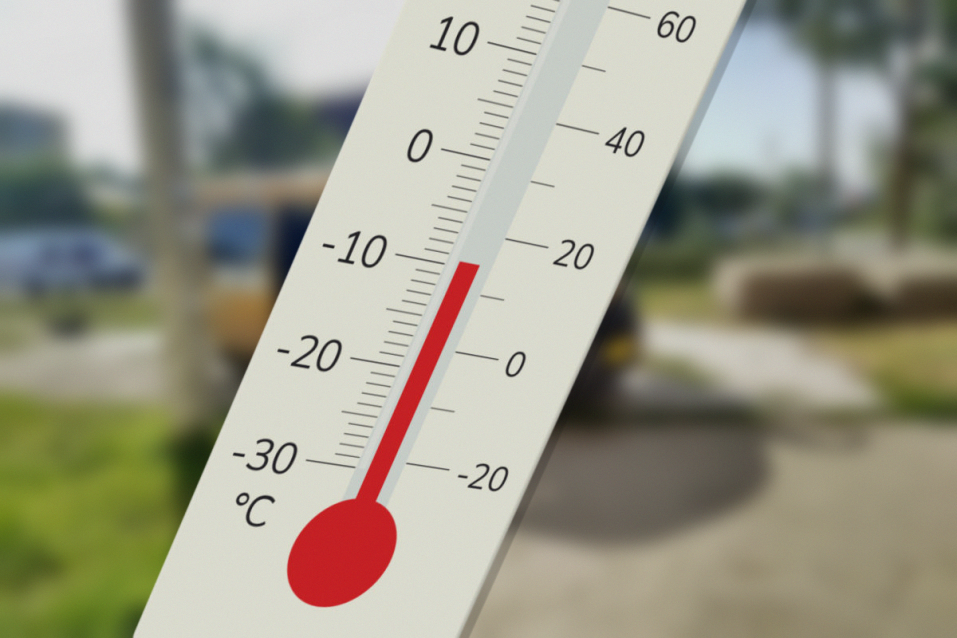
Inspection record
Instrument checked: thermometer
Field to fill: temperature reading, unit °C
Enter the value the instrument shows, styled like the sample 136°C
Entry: -9.5°C
